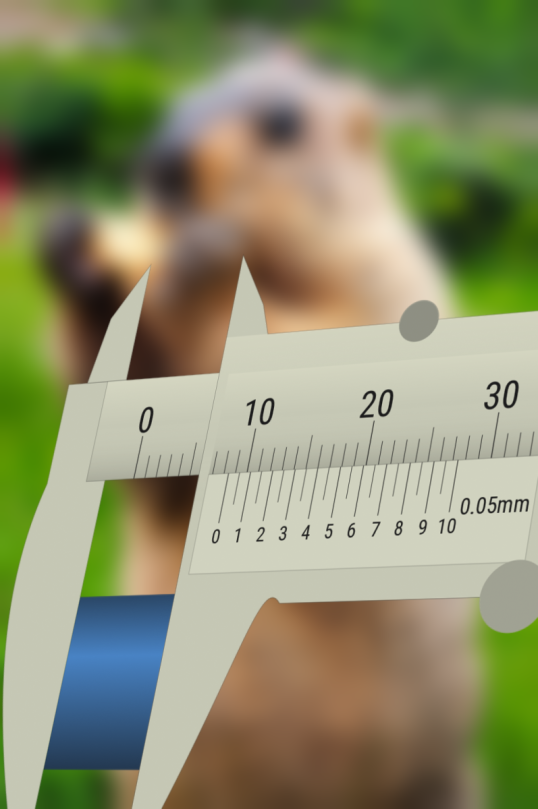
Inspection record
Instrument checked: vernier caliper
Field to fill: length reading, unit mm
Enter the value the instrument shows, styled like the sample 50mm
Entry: 8.4mm
